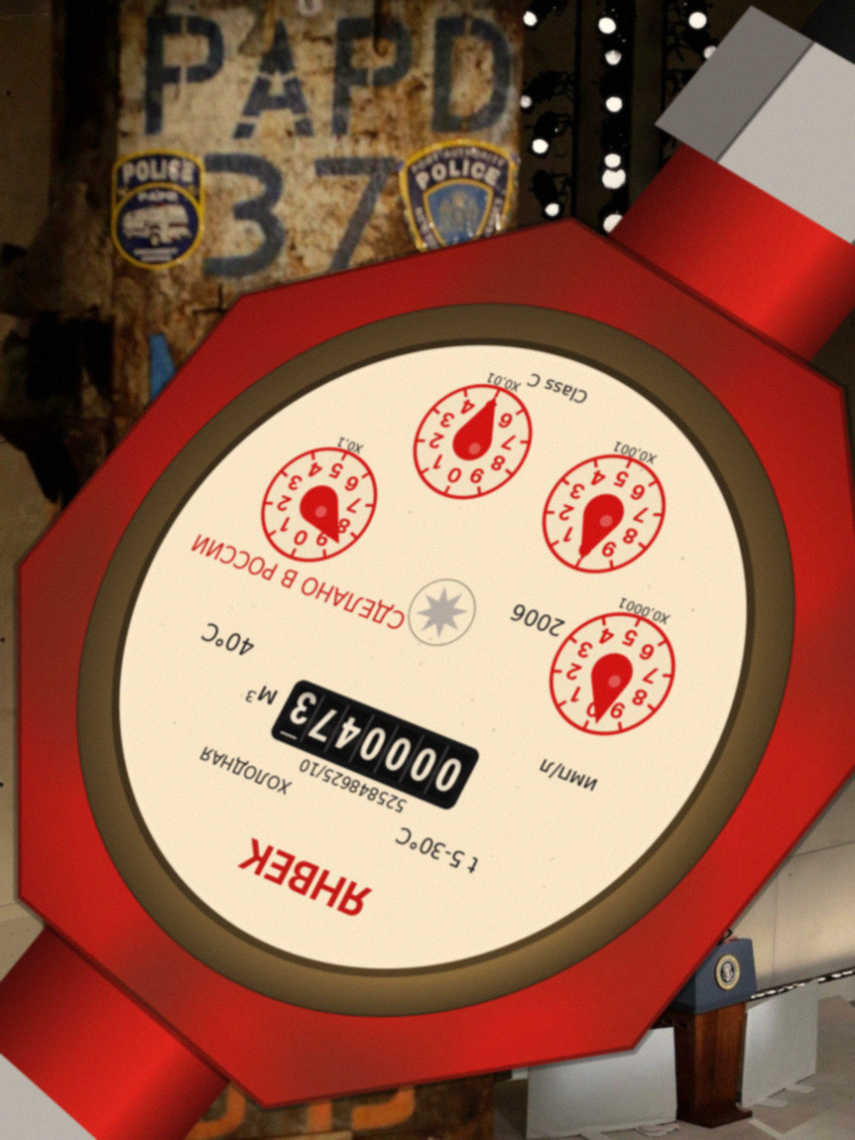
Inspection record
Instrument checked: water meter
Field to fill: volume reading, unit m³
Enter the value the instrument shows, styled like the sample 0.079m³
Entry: 472.8499m³
